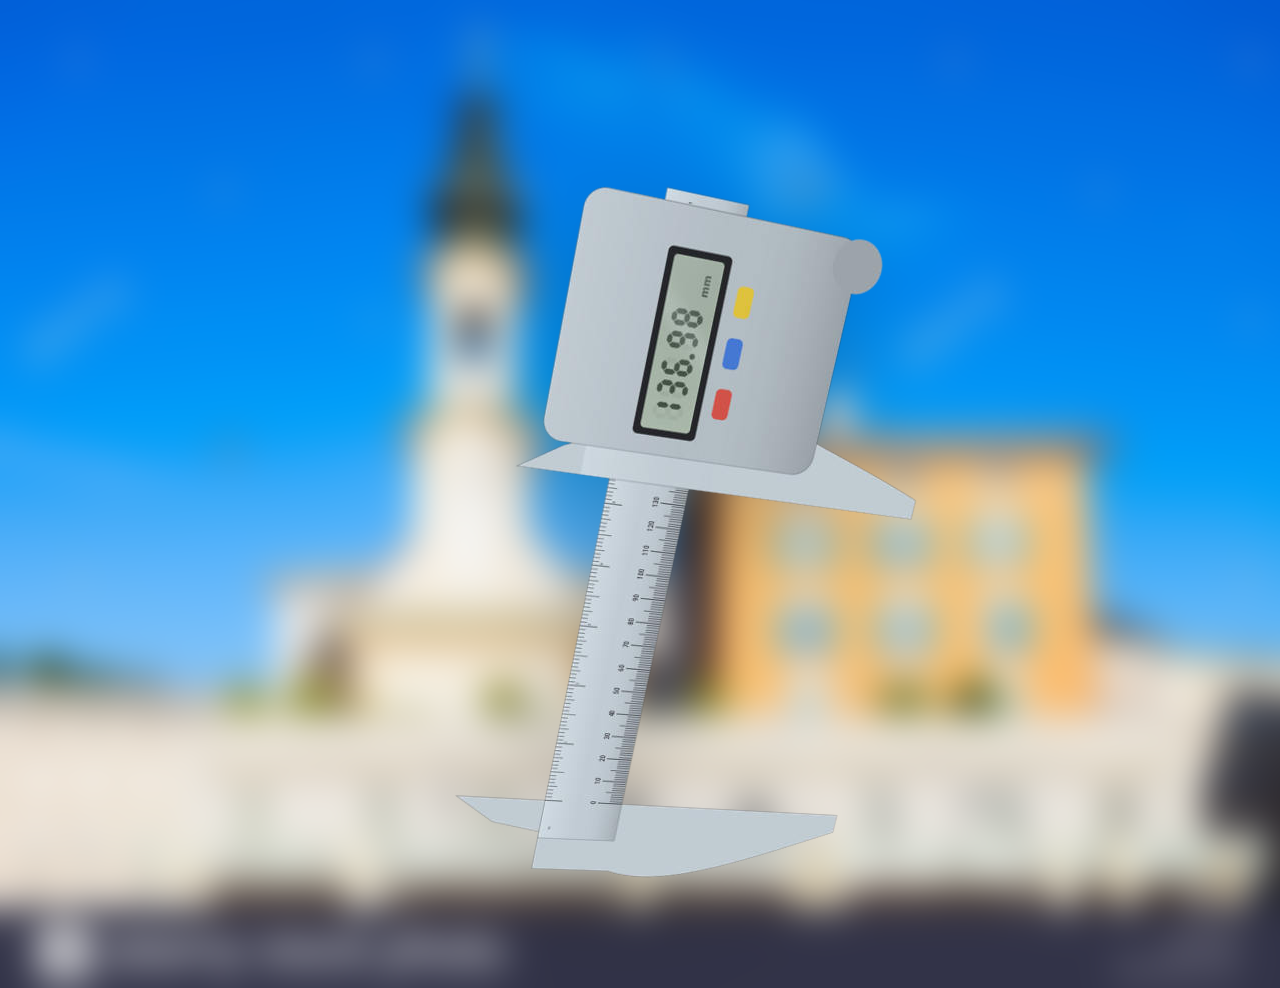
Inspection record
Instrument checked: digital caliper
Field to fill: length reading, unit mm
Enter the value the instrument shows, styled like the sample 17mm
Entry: 136.98mm
